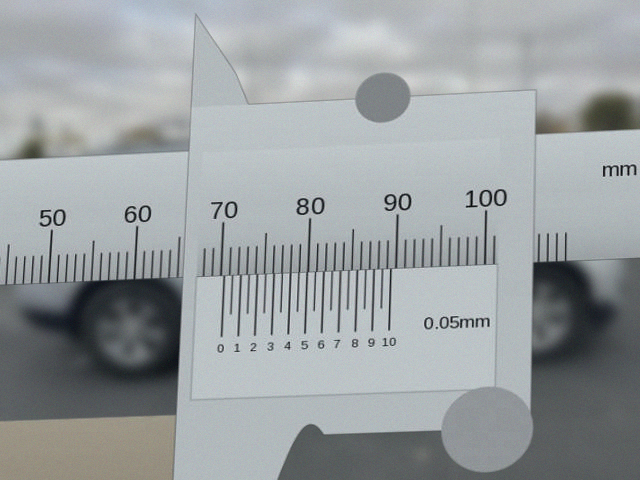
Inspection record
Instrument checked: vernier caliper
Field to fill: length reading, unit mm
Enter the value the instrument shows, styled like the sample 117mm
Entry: 70.4mm
